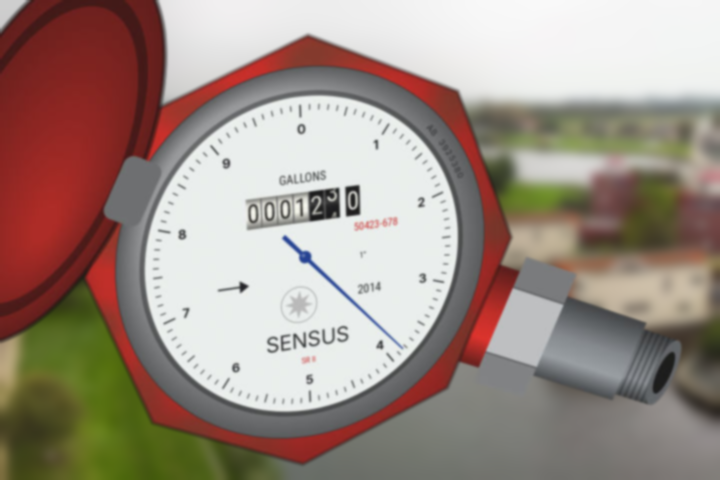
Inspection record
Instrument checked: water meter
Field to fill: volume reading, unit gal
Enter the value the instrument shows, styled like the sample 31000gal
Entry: 1233.8gal
